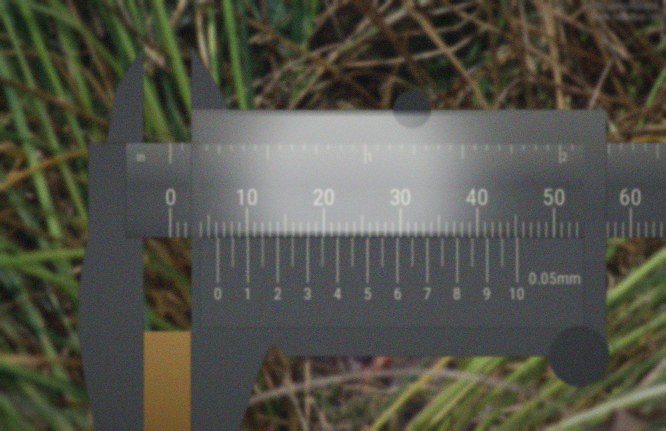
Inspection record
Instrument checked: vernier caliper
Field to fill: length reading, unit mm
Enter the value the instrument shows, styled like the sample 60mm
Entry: 6.2mm
